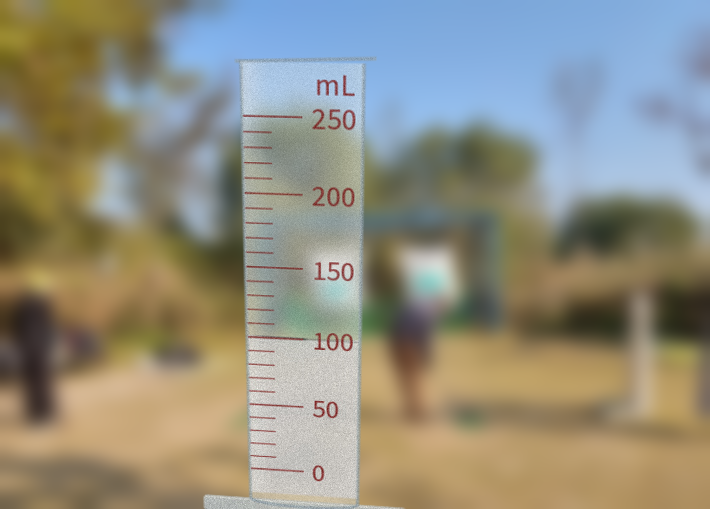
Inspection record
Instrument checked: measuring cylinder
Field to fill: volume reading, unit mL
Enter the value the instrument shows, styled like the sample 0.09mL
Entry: 100mL
